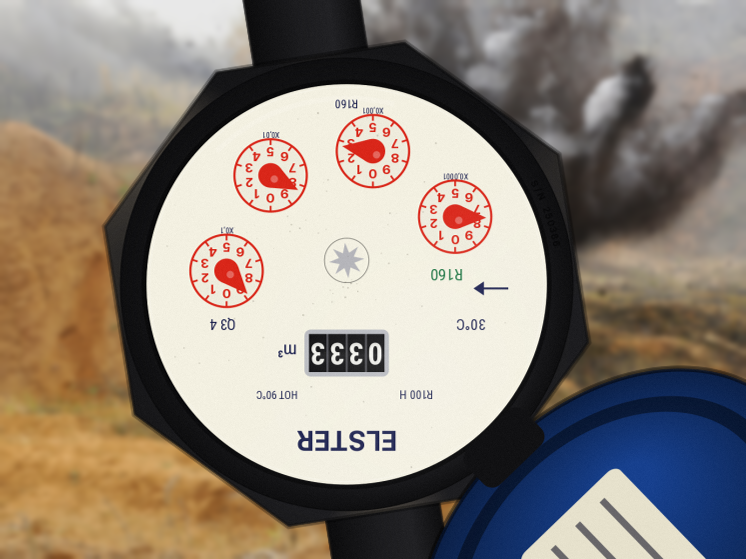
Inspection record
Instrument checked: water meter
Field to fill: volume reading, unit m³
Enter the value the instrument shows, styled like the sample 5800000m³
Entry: 333.8827m³
